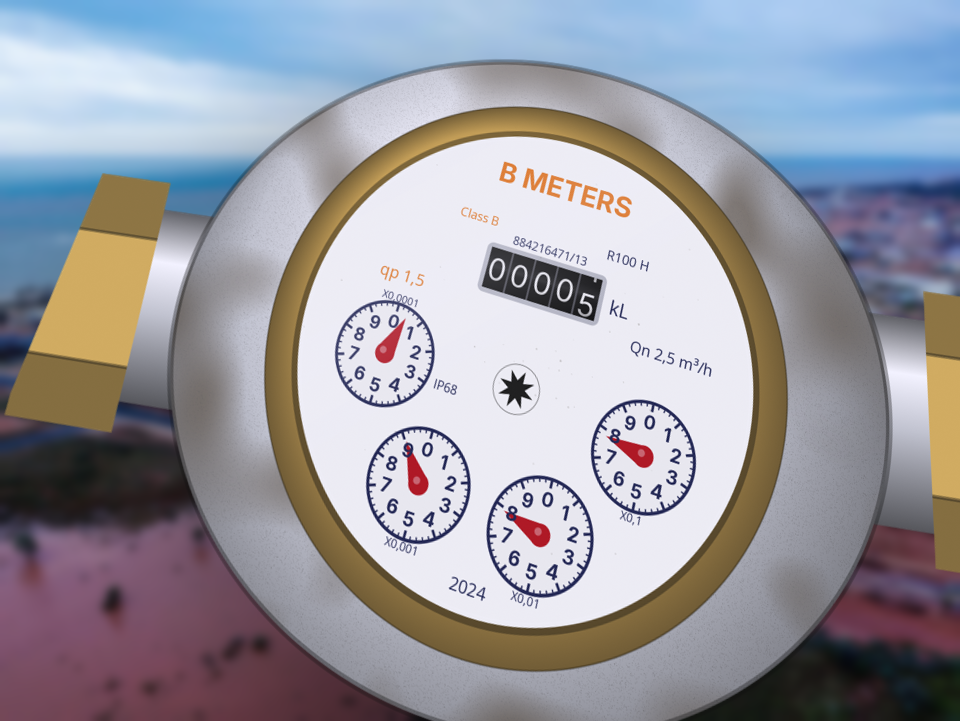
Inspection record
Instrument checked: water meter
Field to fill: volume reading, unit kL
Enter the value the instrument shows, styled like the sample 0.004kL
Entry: 4.7790kL
